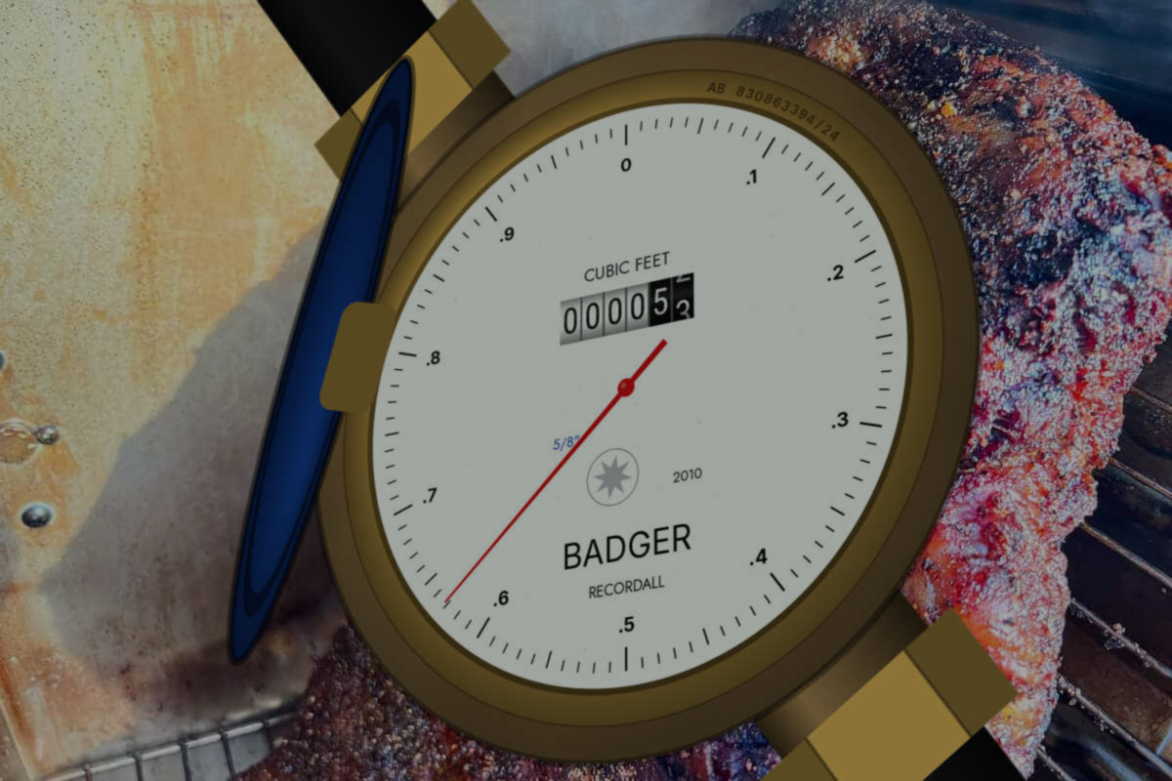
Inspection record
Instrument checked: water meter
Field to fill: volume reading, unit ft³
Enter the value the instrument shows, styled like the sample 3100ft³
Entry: 52.63ft³
